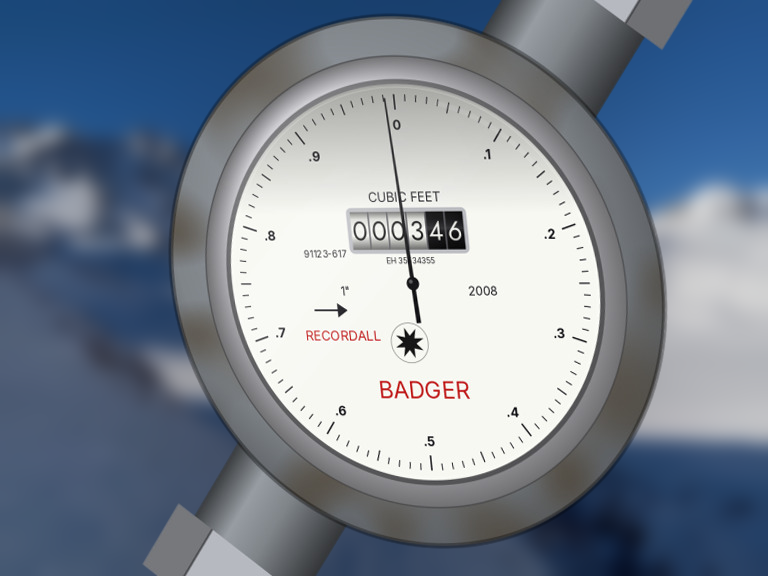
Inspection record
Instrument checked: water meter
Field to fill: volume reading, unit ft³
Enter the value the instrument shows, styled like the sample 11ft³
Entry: 345.99ft³
